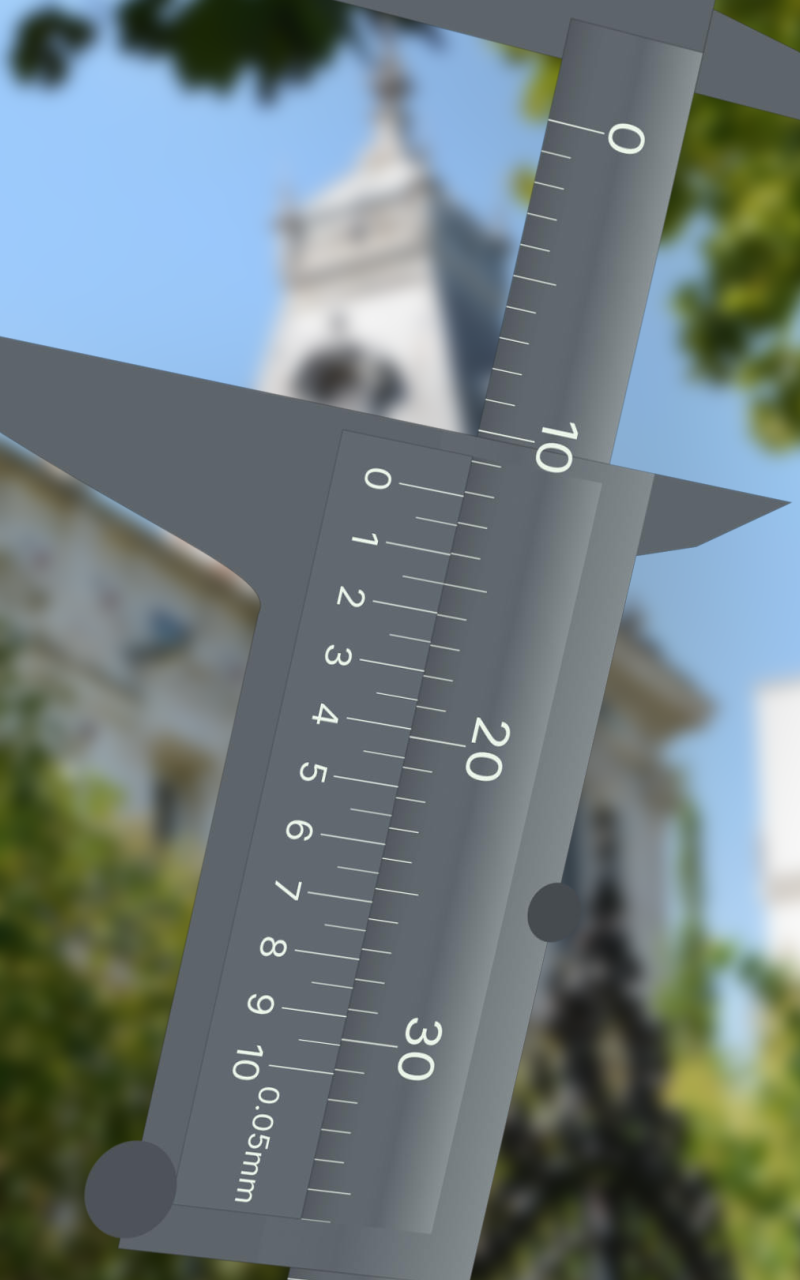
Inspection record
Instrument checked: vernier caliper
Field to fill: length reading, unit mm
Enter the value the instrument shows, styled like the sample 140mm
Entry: 12.15mm
